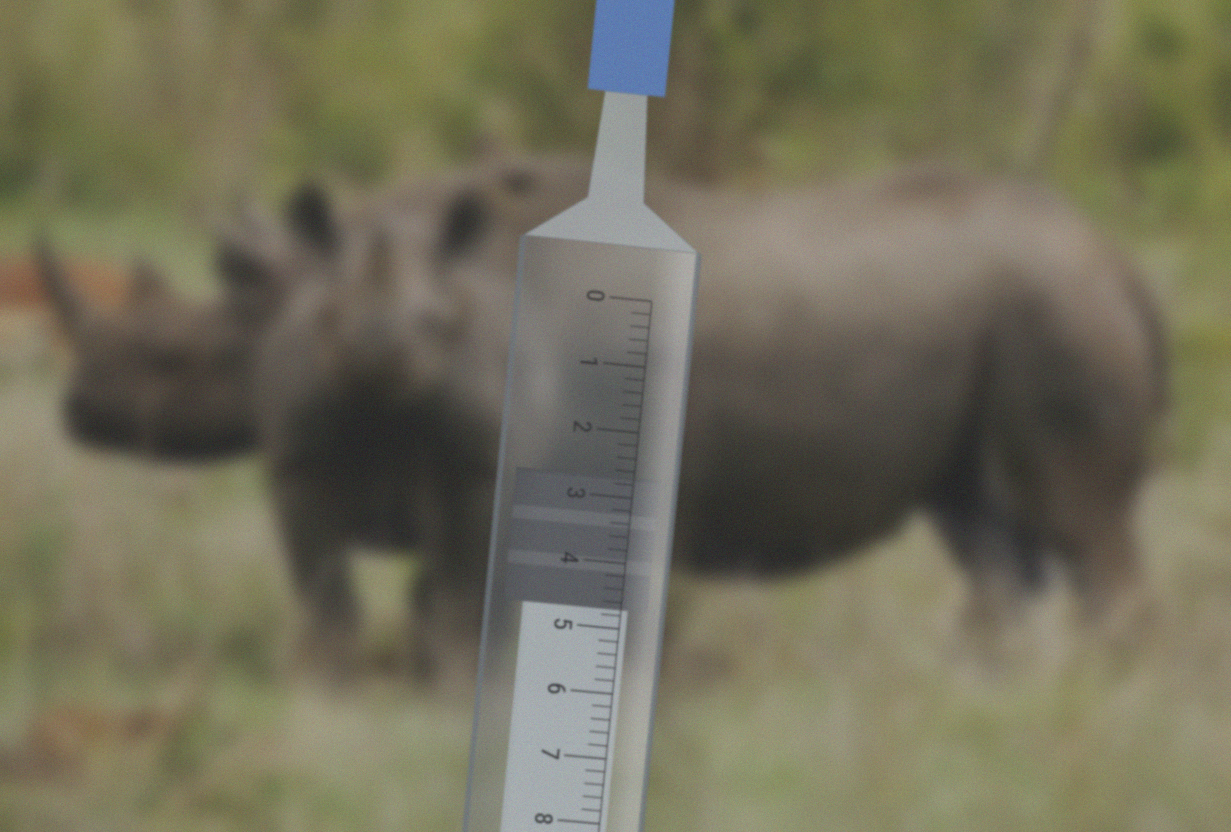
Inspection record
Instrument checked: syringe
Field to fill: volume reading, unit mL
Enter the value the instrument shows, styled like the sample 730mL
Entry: 2.7mL
